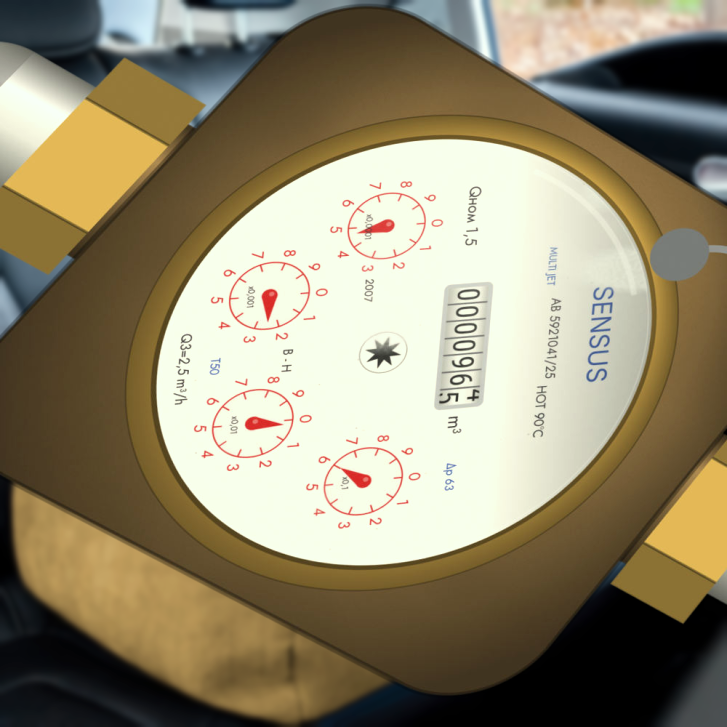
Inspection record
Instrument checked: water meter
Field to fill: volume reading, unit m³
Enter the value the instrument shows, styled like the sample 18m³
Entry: 964.6024m³
